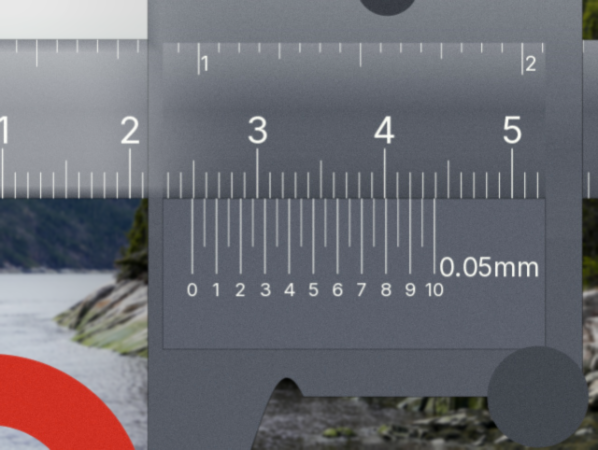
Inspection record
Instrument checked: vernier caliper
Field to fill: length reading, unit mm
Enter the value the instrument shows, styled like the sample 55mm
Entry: 24.9mm
